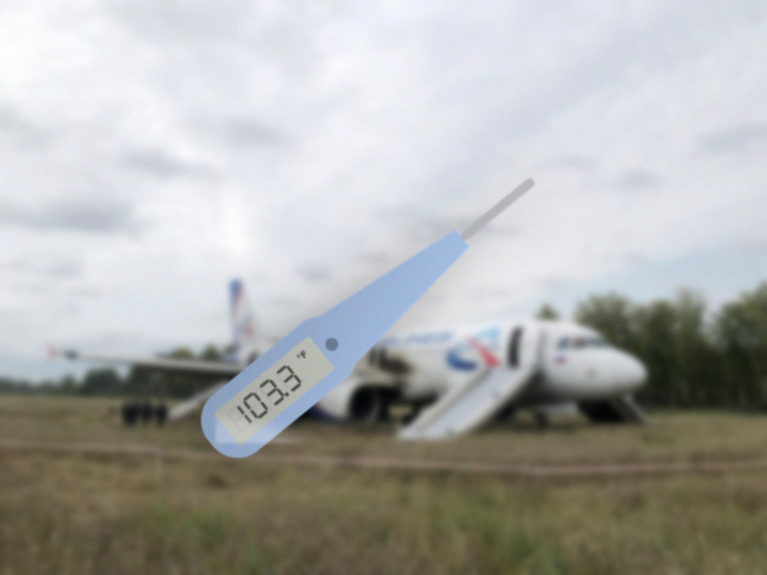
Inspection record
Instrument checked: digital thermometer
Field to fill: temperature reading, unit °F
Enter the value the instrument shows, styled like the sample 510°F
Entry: 103.3°F
